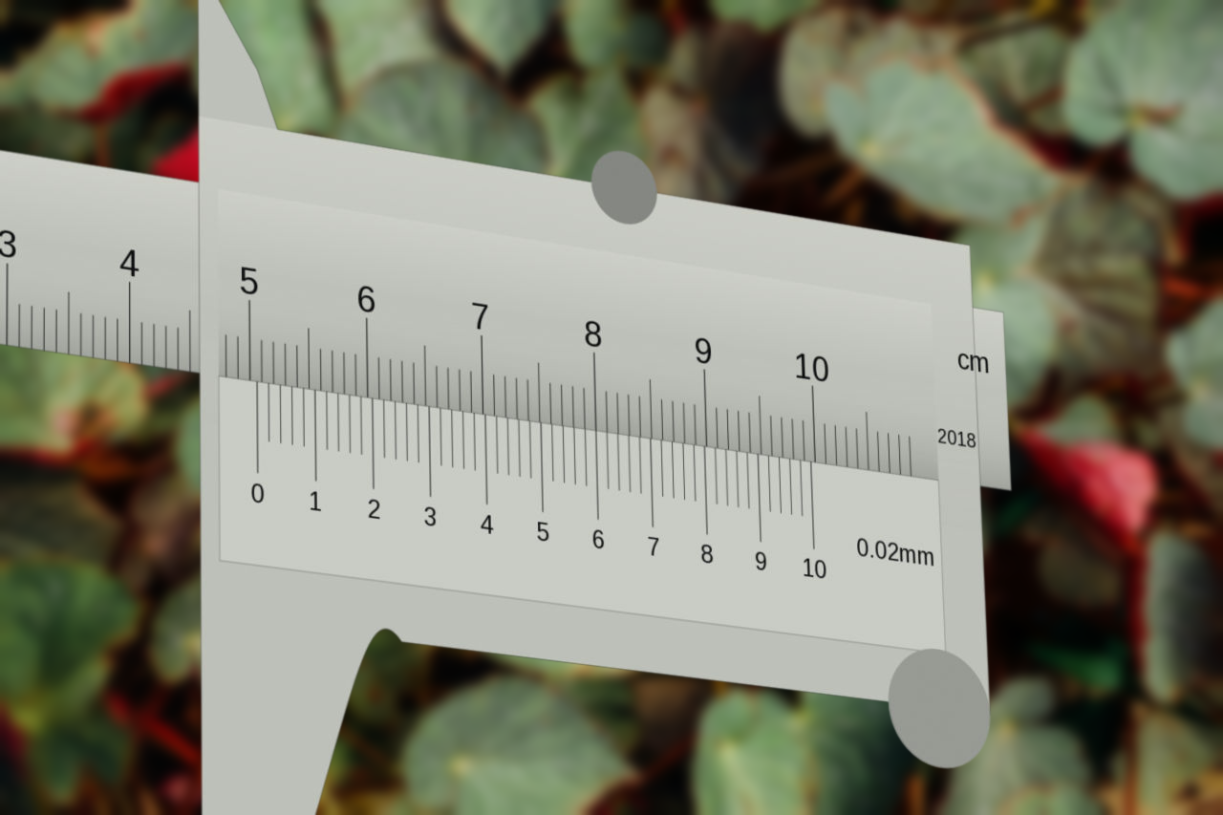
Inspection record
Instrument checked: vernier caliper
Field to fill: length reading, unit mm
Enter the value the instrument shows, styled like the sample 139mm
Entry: 50.6mm
